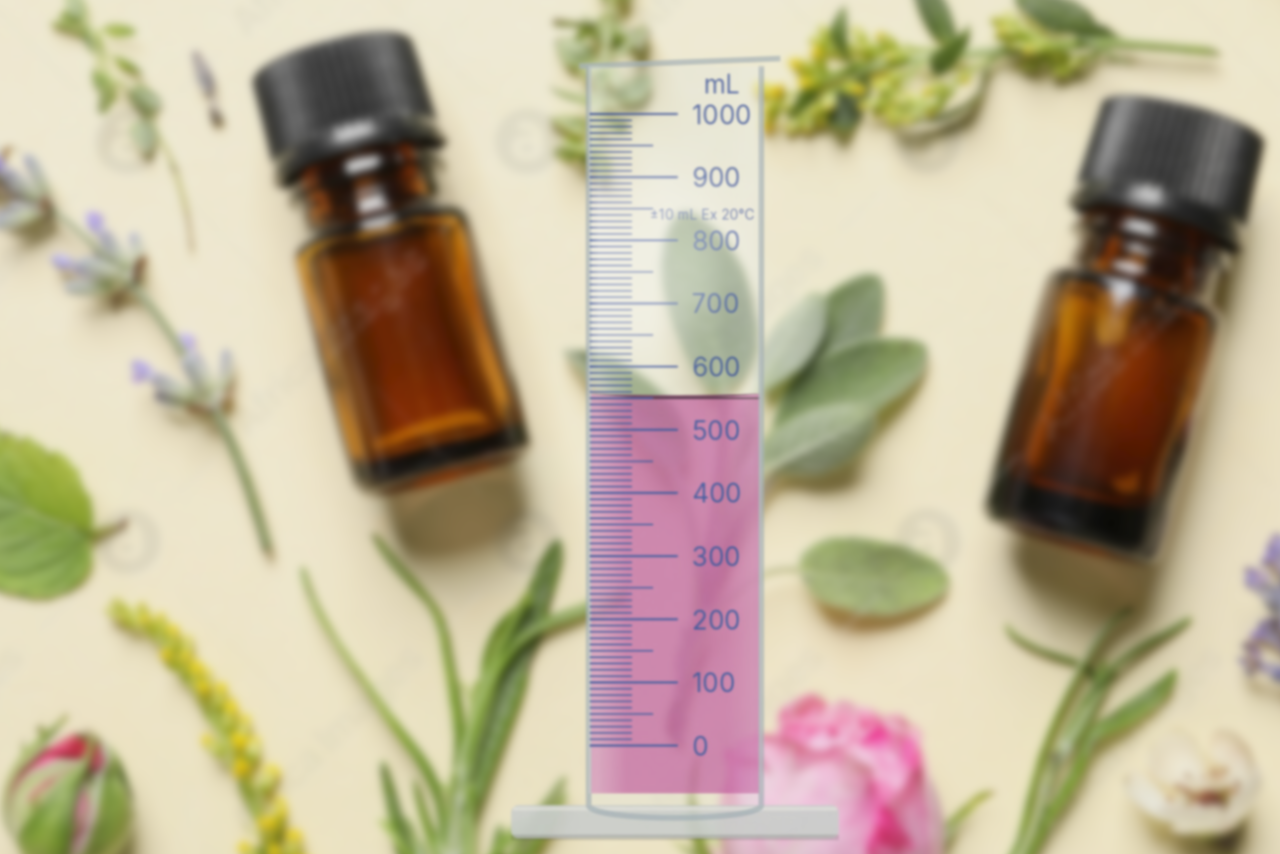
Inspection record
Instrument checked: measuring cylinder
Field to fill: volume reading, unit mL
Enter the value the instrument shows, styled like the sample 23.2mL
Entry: 550mL
